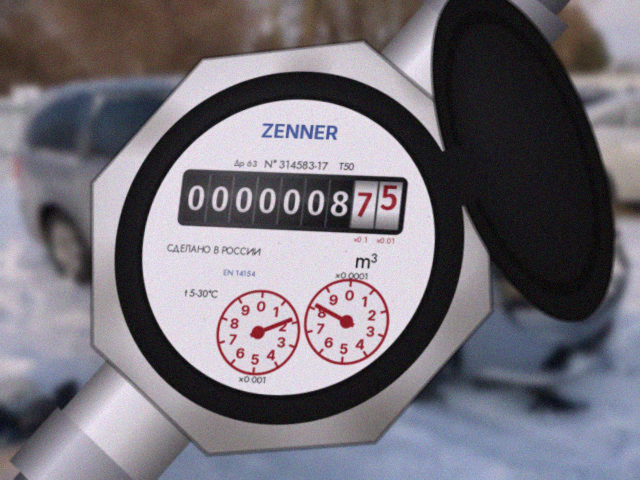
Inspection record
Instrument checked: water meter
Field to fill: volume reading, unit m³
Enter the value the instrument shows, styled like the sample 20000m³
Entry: 8.7518m³
